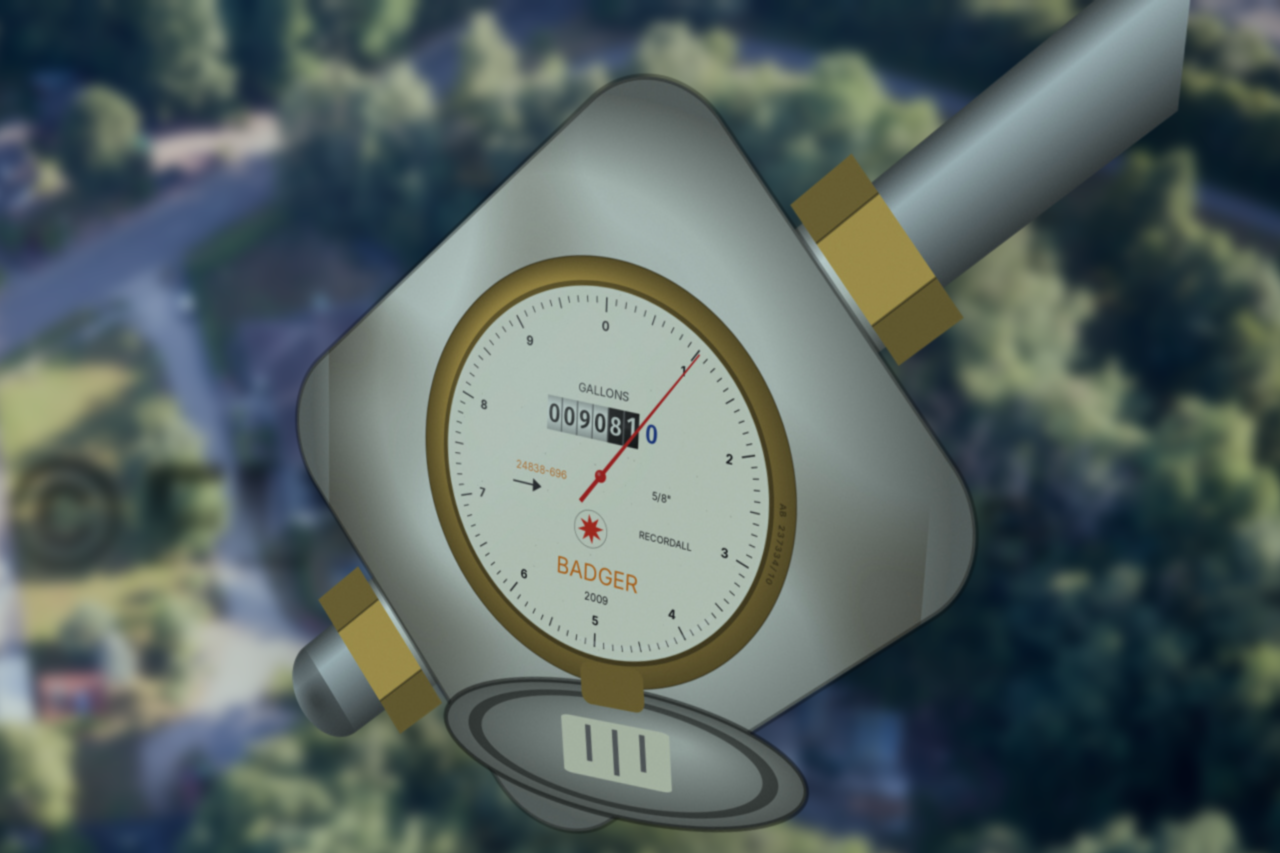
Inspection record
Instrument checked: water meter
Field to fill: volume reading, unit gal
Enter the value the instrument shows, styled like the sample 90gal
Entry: 90811.0gal
